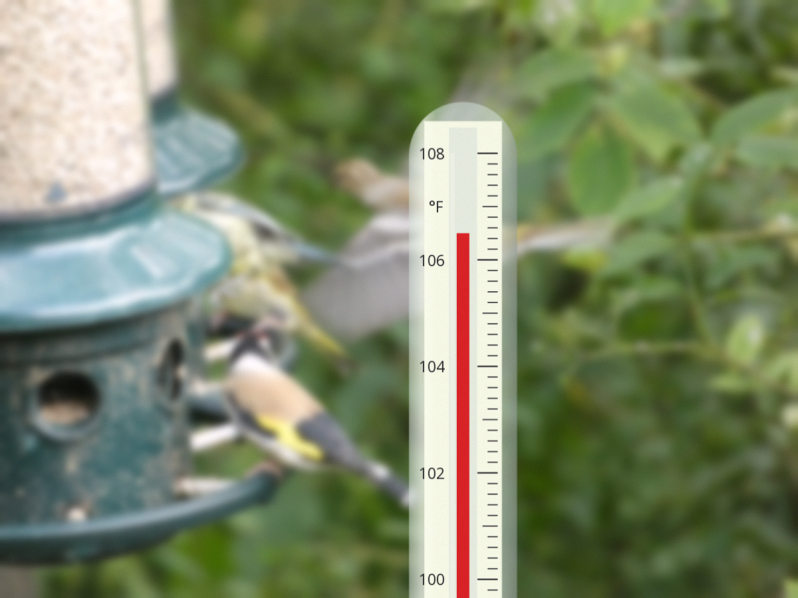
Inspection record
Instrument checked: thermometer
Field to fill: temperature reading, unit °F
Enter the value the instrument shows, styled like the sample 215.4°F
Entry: 106.5°F
